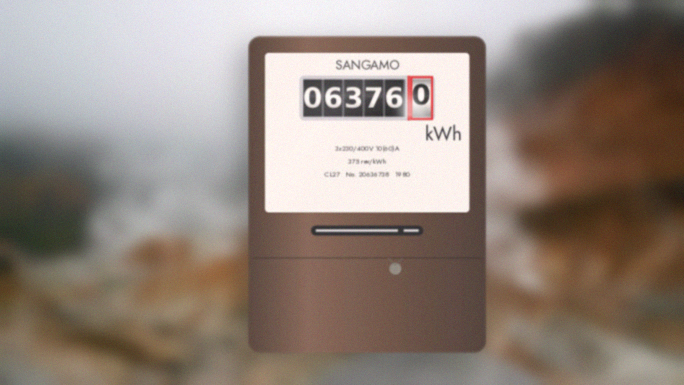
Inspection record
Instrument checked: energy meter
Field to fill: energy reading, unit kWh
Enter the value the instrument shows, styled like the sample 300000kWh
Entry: 6376.0kWh
